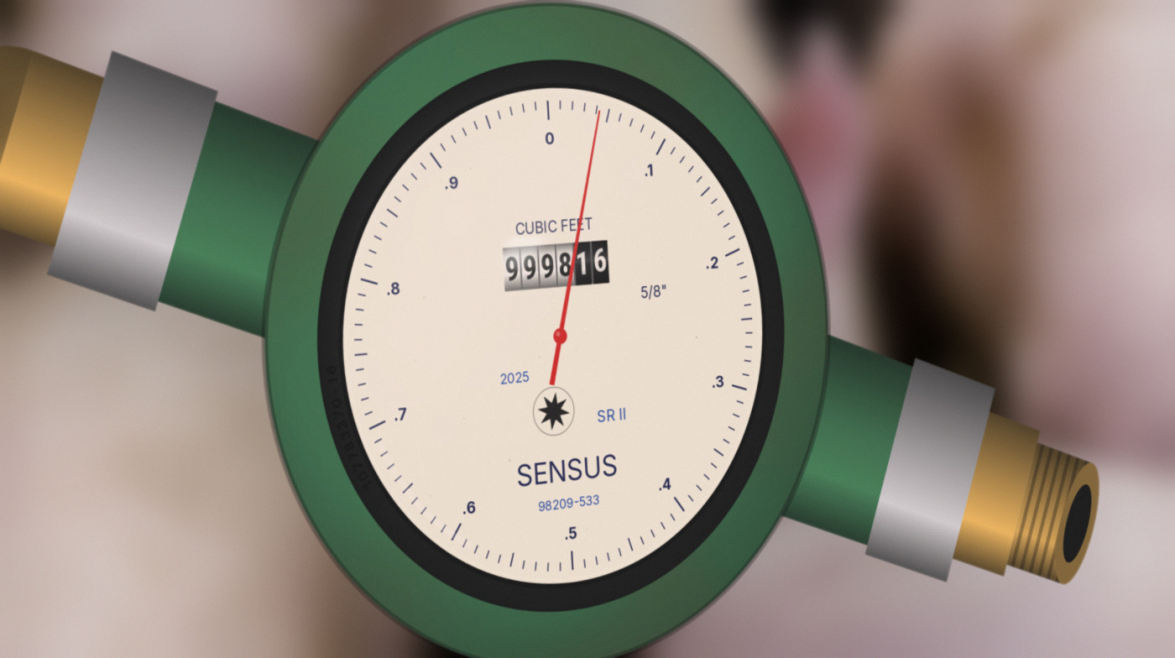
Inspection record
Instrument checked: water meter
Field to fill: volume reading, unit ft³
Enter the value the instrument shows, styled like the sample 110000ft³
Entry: 999816.04ft³
